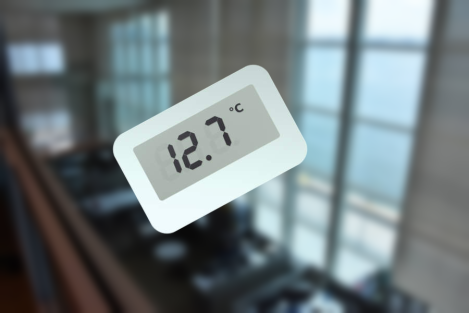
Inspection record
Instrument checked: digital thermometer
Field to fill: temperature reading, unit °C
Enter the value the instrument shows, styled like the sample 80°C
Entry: 12.7°C
